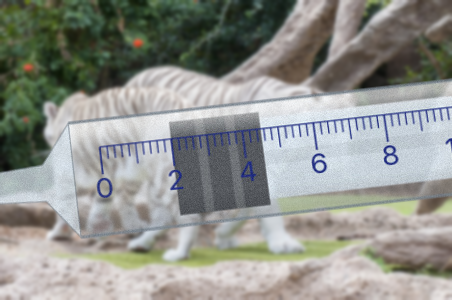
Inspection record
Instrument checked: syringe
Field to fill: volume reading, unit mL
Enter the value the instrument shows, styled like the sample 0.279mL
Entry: 2mL
